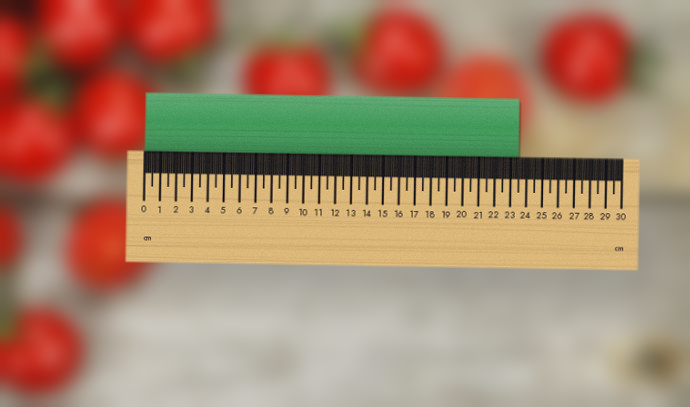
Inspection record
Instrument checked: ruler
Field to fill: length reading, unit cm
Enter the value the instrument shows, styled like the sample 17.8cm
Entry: 23.5cm
